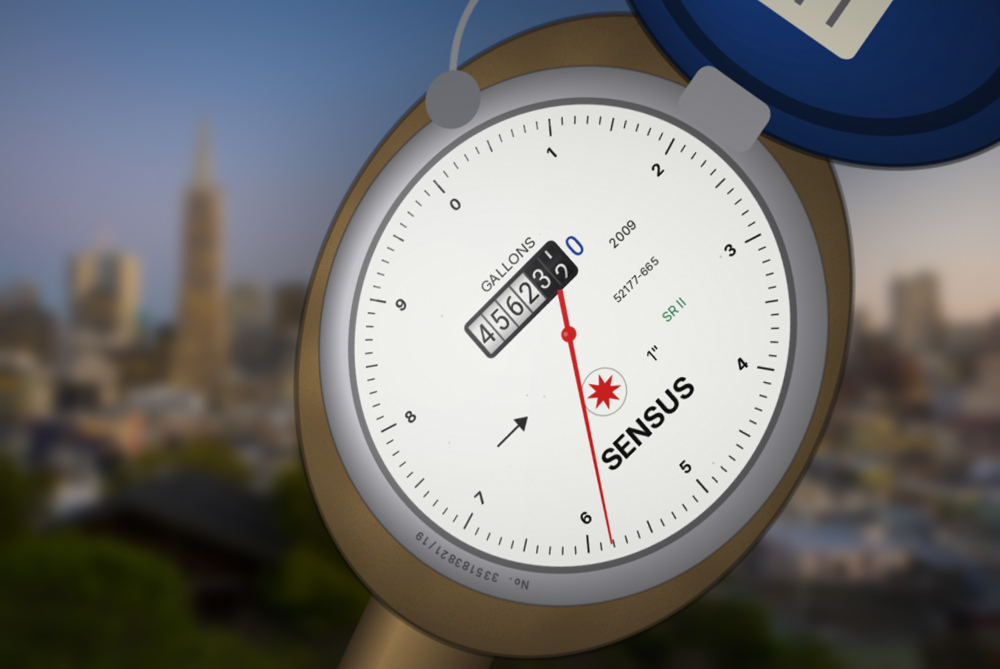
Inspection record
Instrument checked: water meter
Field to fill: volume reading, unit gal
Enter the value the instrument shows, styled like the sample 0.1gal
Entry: 4562315.8gal
